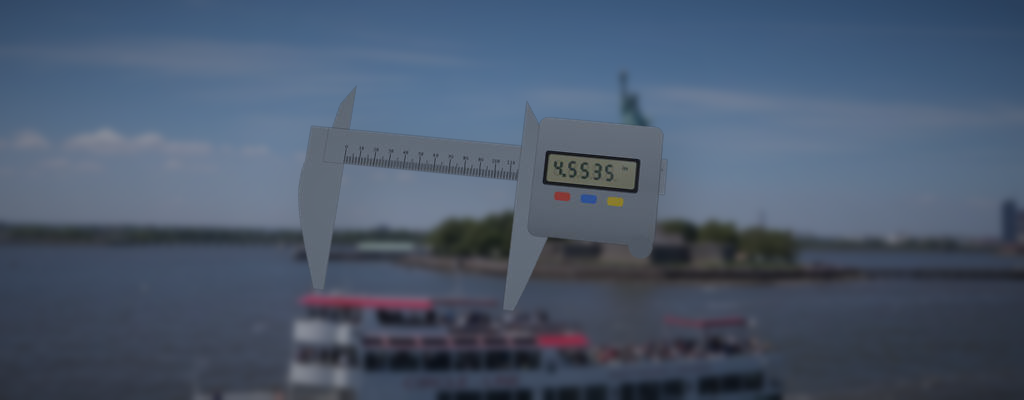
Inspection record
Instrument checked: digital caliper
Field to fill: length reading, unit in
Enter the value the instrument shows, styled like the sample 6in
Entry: 4.5535in
